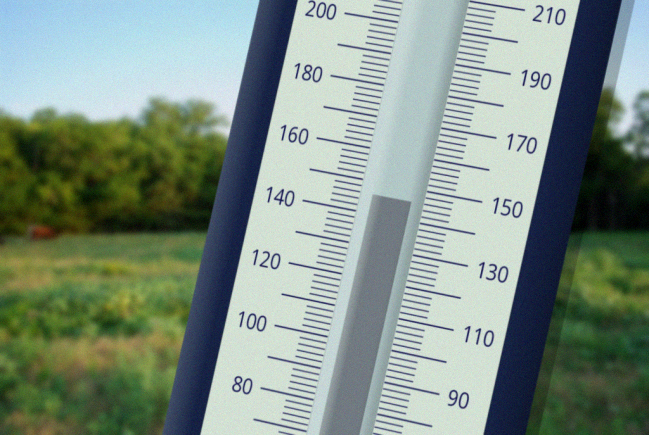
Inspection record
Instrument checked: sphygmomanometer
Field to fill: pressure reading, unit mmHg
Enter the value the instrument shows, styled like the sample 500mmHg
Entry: 146mmHg
